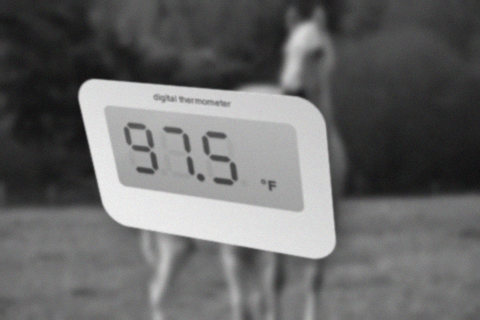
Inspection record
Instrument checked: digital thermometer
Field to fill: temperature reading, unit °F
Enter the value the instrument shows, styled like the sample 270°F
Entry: 97.5°F
